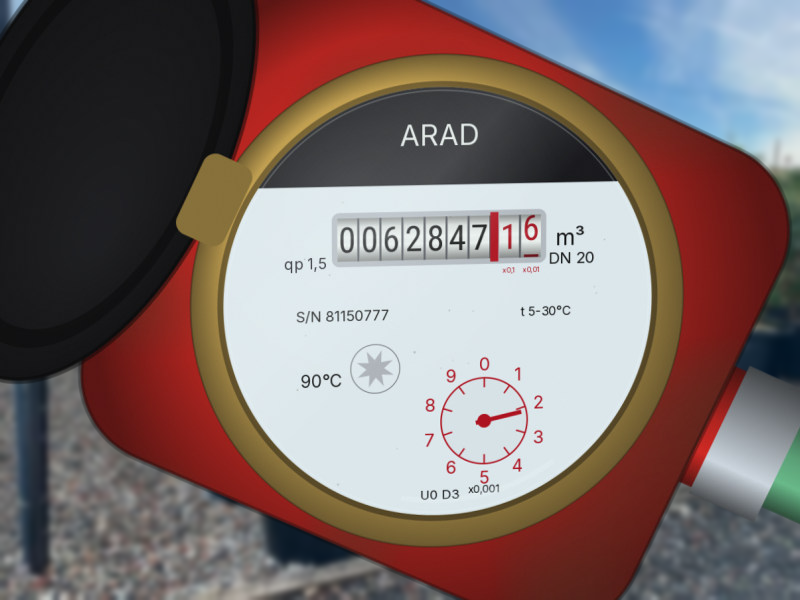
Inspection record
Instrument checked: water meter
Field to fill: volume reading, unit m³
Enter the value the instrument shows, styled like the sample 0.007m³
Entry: 62847.162m³
